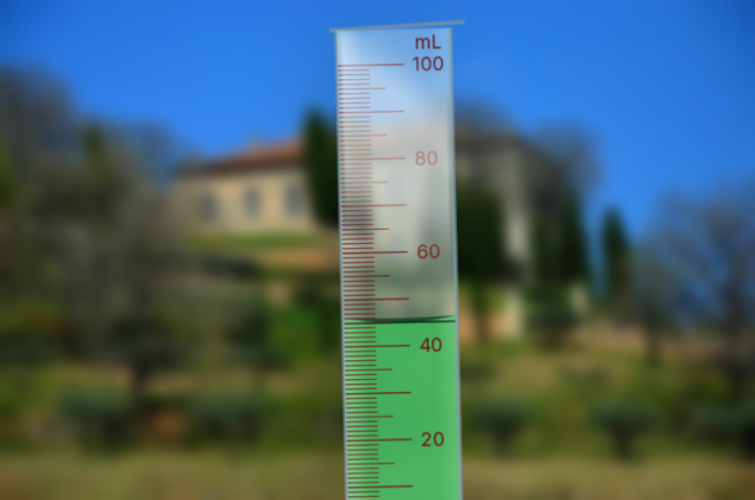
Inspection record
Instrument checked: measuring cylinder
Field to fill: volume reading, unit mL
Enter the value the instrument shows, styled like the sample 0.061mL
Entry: 45mL
